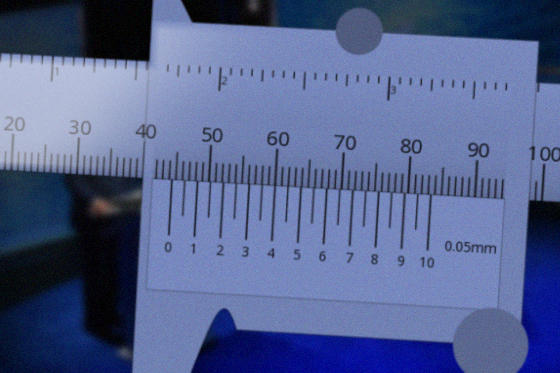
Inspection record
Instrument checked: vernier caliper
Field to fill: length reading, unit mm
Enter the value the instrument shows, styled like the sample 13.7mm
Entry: 44.4mm
